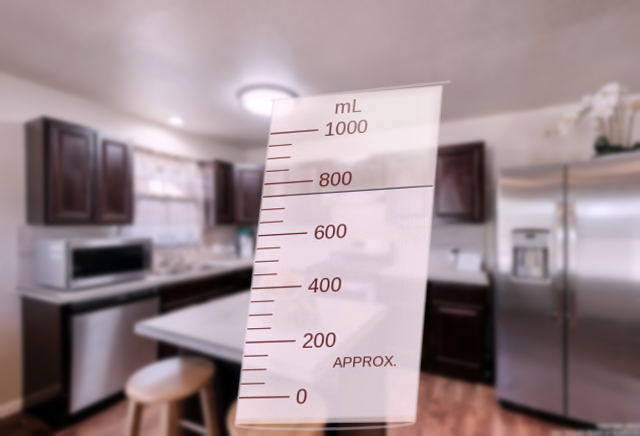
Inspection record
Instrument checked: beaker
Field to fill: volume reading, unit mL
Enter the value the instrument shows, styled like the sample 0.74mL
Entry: 750mL
